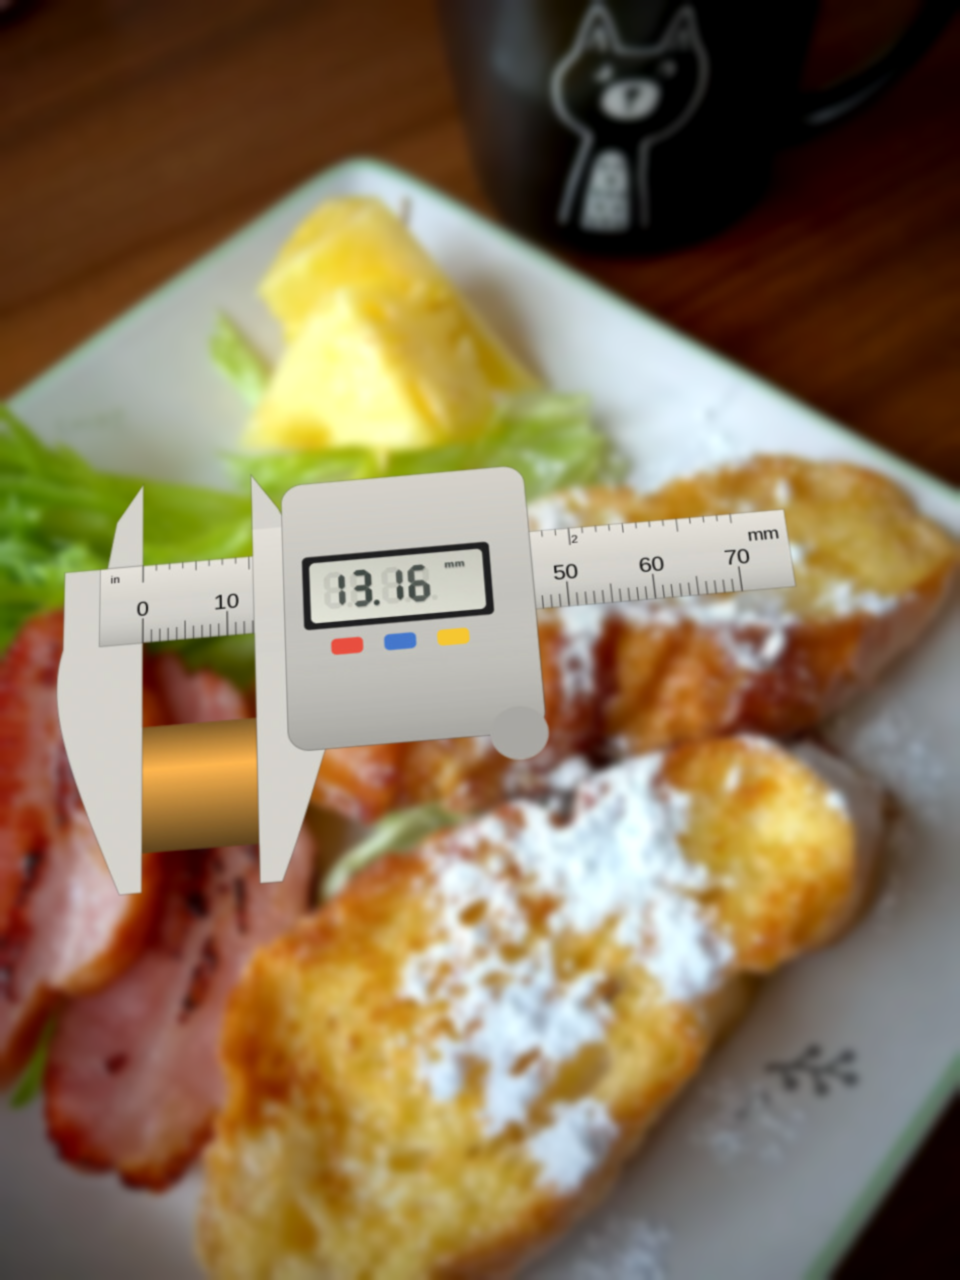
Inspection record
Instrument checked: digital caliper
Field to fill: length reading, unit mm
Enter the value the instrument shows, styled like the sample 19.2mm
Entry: 13.16mm
